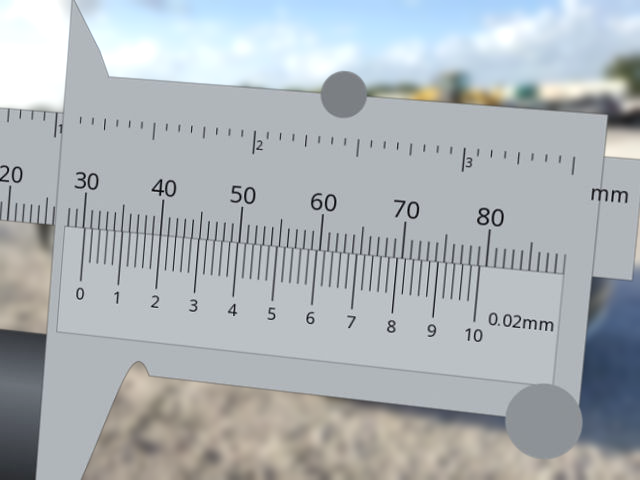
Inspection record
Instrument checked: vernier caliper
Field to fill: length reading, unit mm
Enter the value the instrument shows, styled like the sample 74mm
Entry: 30.2mm
